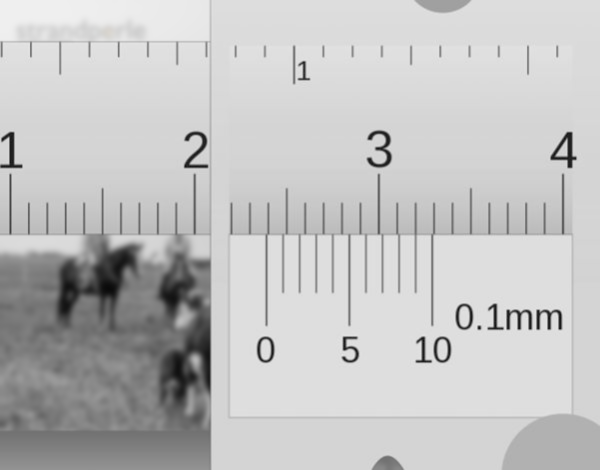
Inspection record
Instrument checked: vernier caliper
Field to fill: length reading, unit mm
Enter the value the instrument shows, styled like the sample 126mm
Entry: 23.9mm
